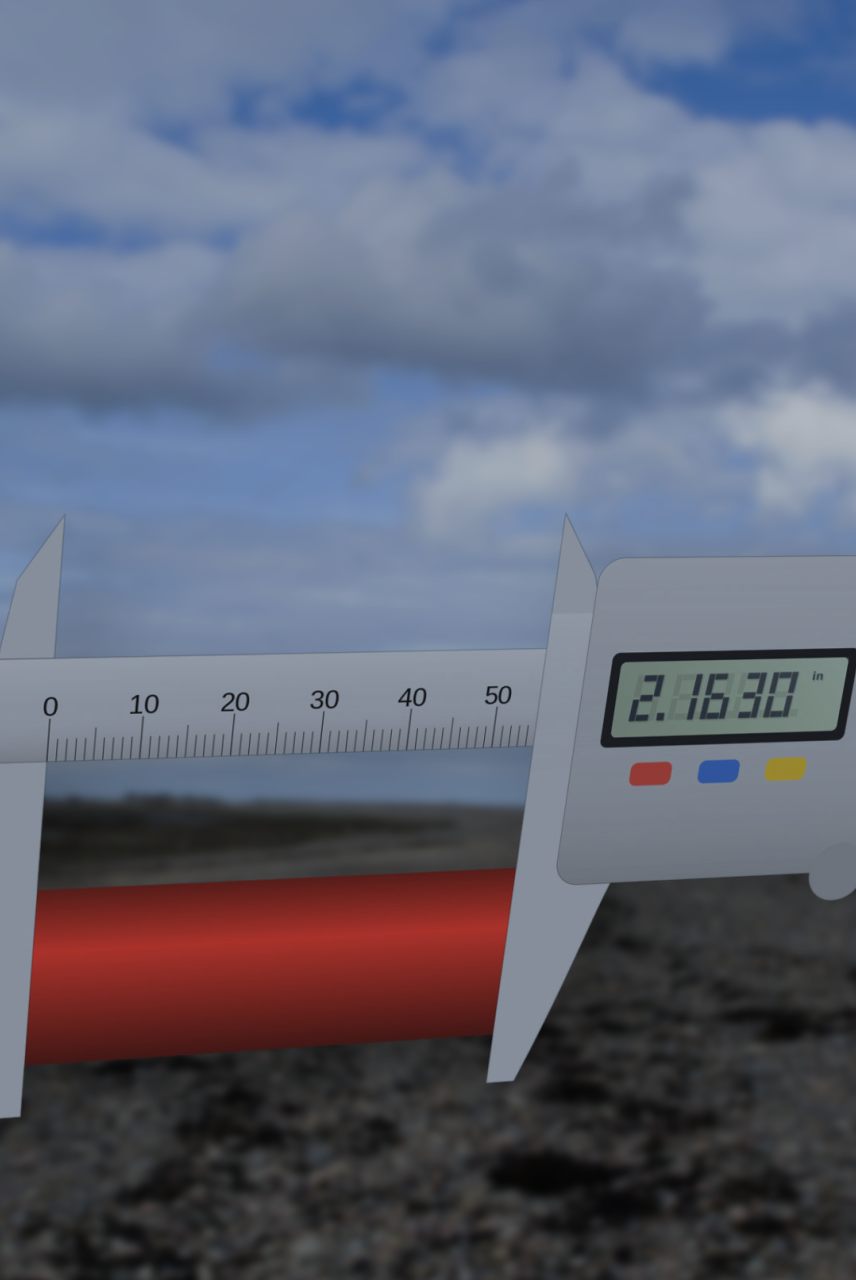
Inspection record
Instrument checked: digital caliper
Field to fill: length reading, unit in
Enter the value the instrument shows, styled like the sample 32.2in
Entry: 2.1630in
